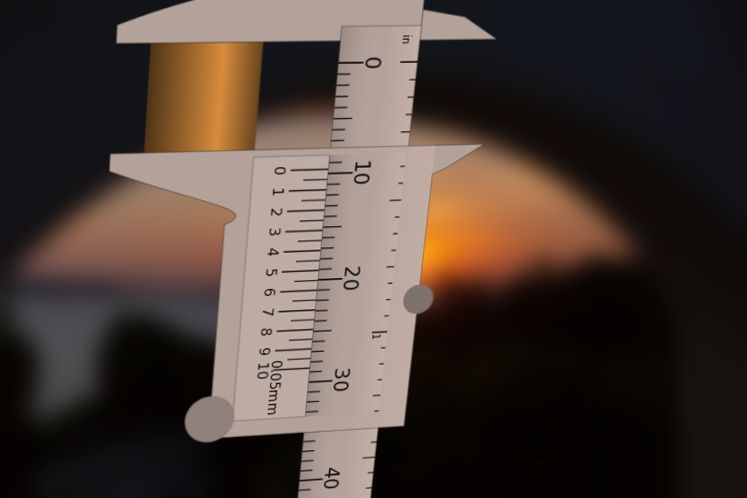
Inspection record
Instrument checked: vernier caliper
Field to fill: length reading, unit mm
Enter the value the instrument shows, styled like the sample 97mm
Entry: 9.6mm
